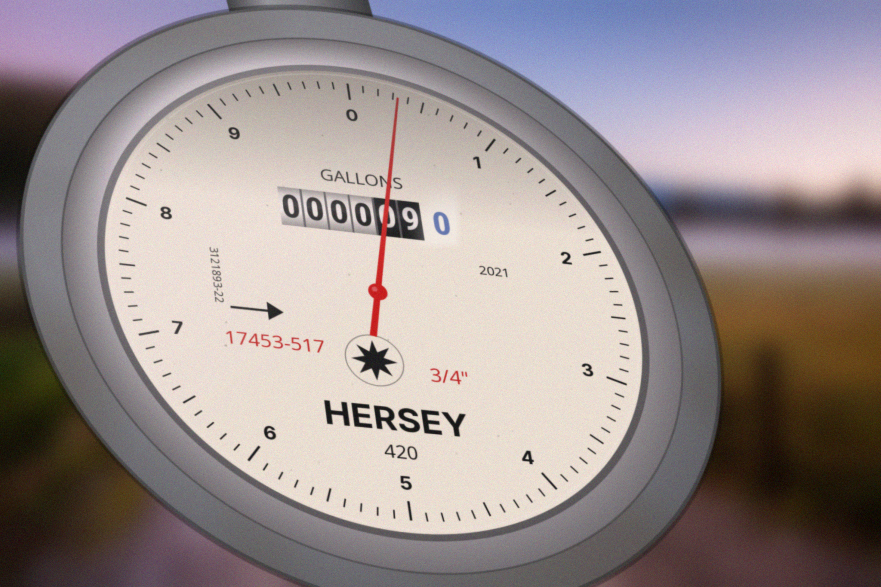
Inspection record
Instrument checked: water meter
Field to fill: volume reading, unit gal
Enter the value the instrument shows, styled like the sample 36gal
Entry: 90.3gal
